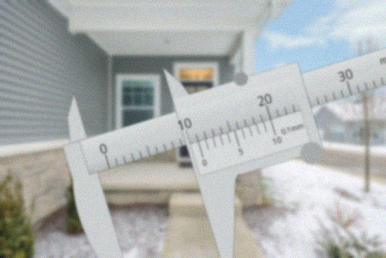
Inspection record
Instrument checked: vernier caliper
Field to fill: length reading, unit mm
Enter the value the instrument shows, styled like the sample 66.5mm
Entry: 11.0mm
